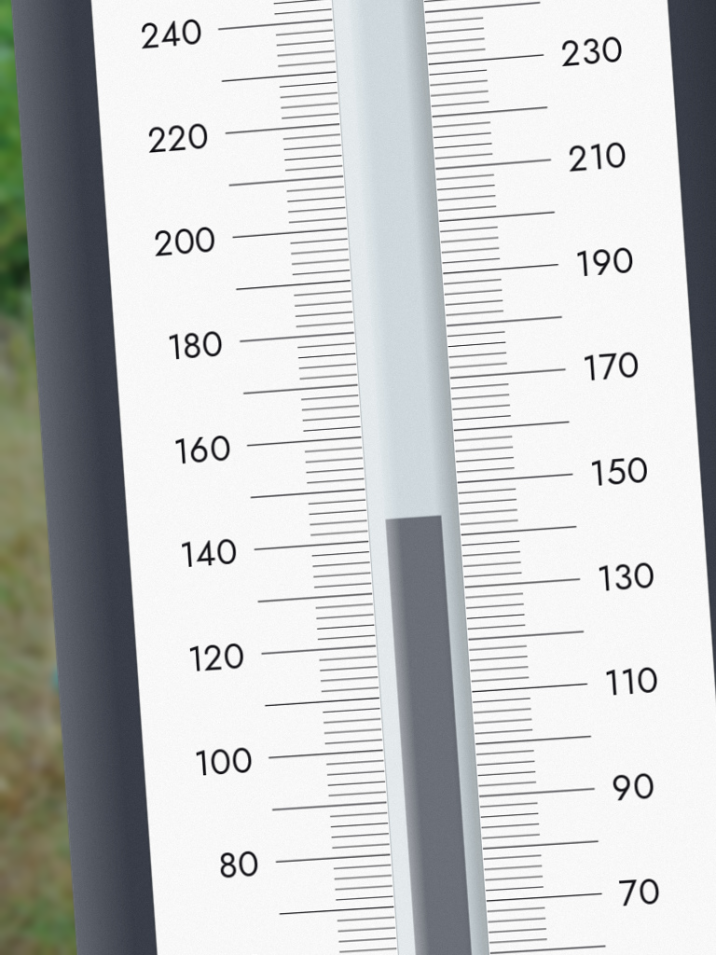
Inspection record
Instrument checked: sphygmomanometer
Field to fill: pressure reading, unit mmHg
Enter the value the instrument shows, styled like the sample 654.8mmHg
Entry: 144mmHg
